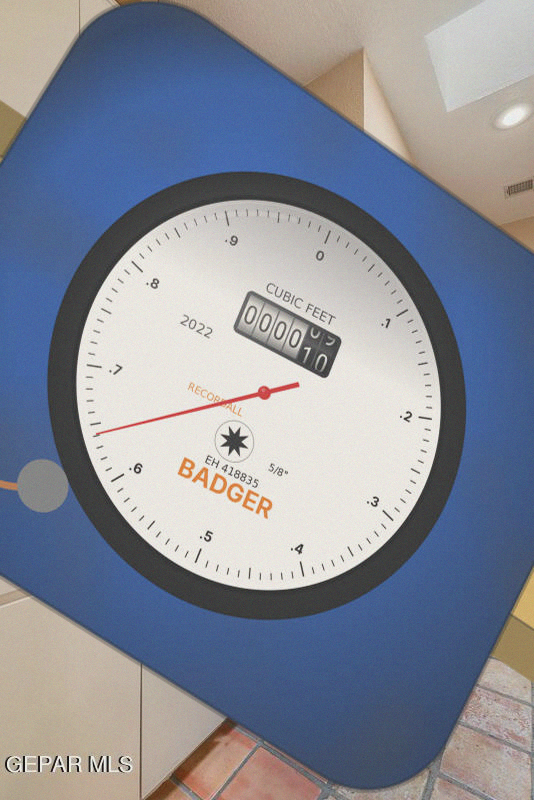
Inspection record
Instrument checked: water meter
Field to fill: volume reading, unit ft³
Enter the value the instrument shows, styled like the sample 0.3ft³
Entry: 9.64ft³
